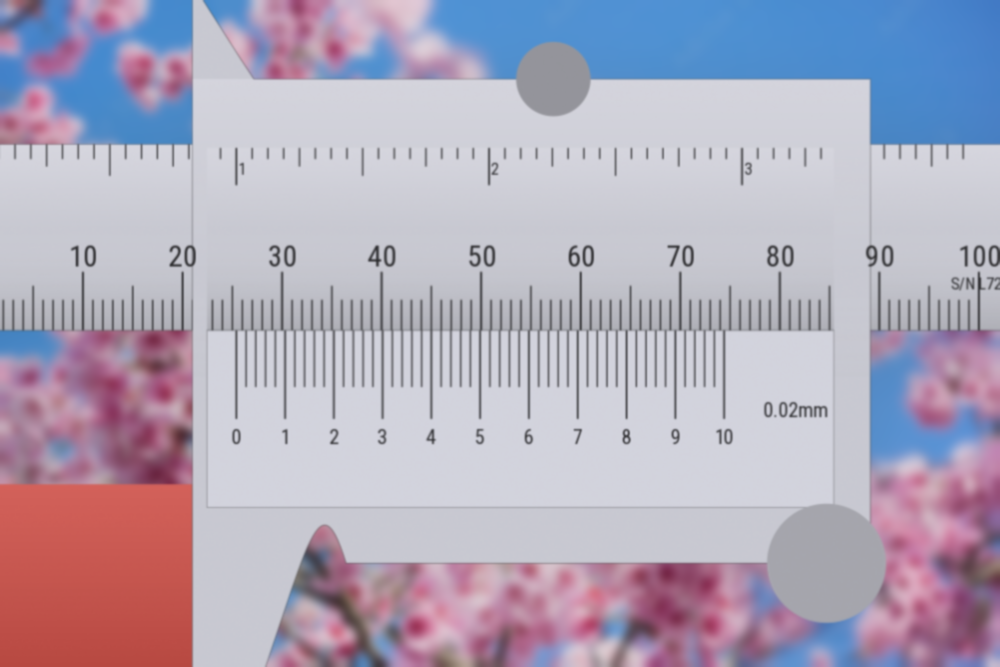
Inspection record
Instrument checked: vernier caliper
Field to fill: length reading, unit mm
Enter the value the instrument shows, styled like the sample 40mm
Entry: 25.4mm
